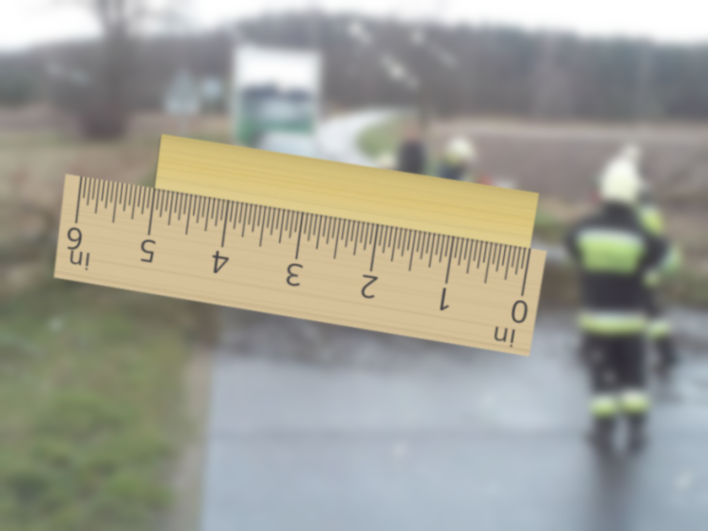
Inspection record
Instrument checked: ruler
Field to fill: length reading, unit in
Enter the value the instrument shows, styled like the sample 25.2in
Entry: 5in
